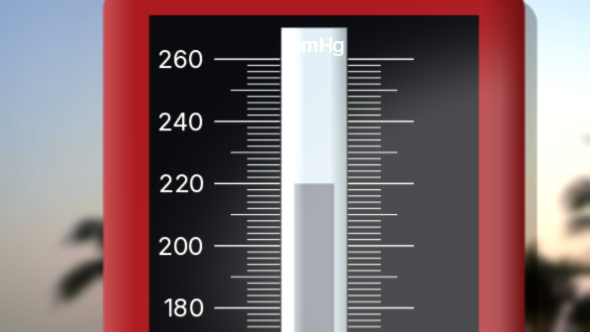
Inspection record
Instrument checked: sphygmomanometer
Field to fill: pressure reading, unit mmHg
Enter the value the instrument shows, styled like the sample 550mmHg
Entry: 220mmHg
